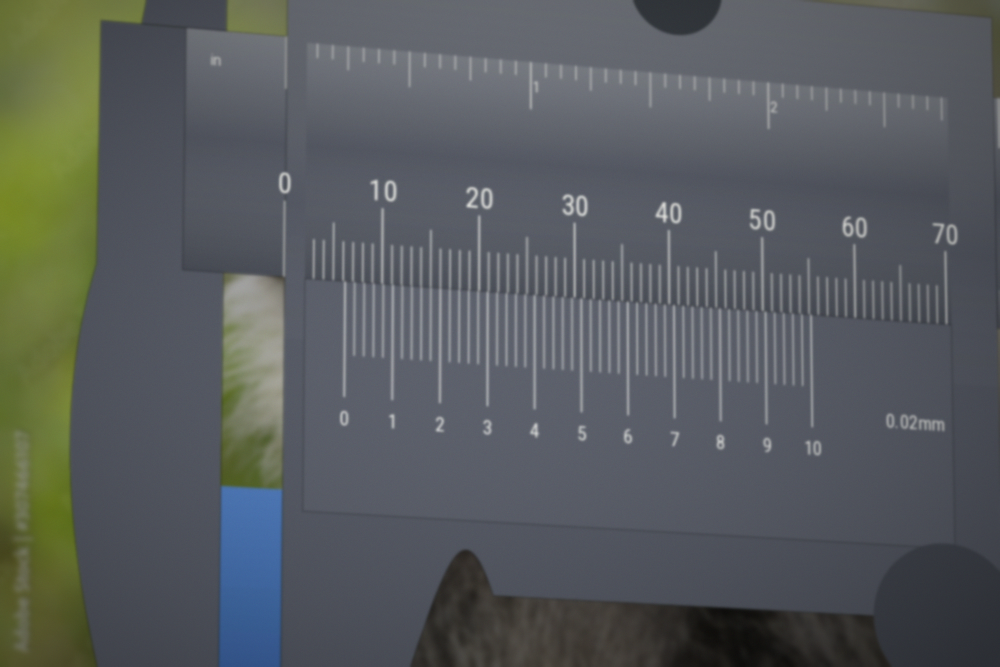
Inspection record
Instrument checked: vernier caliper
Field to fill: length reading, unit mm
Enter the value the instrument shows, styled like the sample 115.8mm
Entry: 6.2mm
